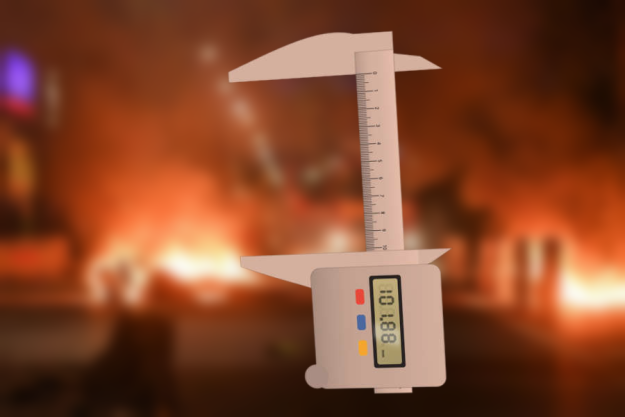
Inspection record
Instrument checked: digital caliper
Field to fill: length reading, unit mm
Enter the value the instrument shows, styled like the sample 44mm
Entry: 101.88mm
